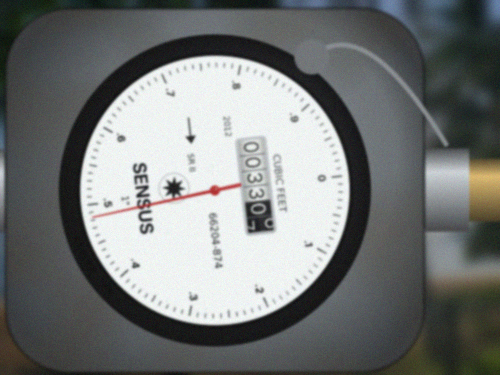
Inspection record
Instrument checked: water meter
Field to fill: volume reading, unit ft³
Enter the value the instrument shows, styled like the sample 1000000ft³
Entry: 3306.48ft³
